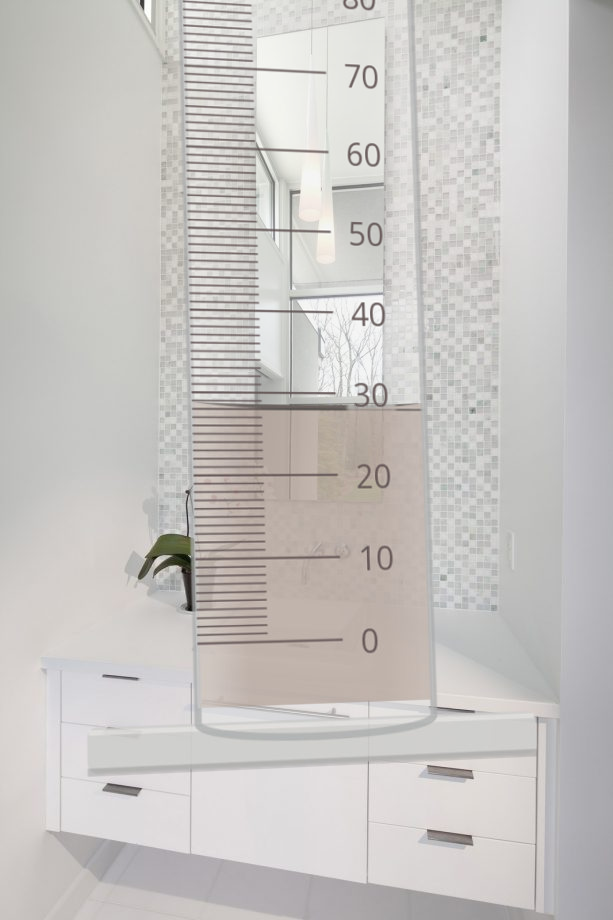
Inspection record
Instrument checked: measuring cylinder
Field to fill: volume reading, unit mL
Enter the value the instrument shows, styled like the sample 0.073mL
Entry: 28mL
